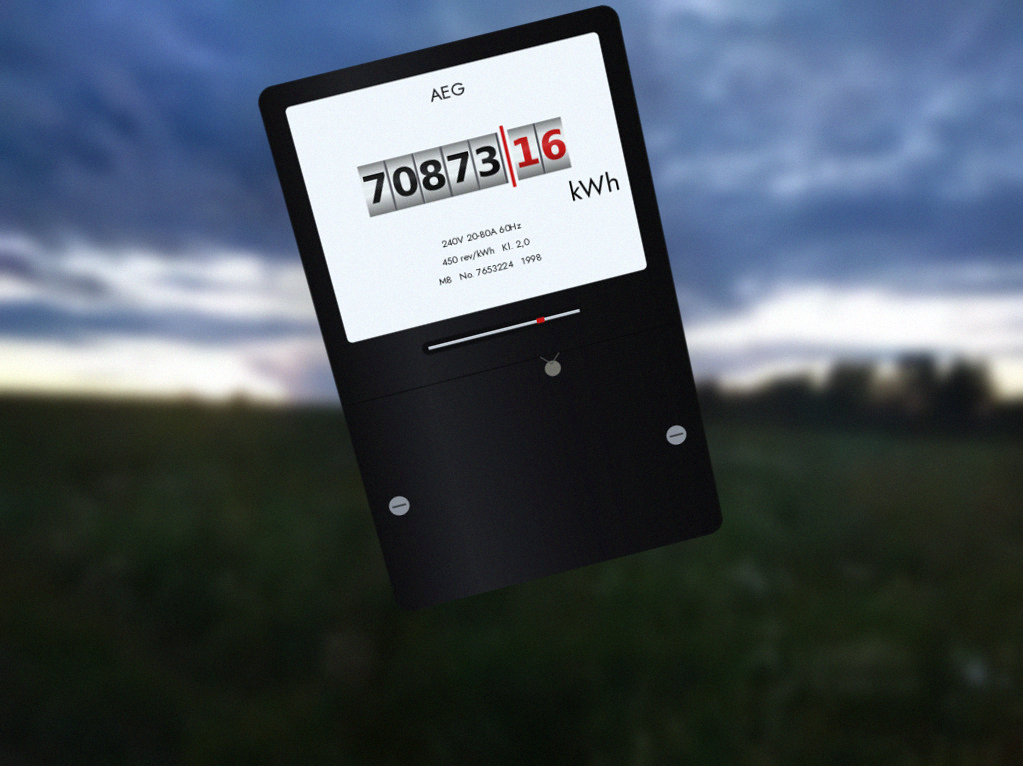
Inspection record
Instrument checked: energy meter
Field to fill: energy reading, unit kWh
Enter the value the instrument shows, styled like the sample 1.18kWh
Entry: 70873.16kWh
